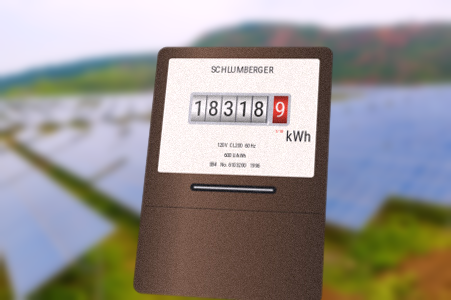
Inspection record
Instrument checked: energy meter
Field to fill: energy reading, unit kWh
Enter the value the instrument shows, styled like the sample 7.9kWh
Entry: 18318.9kWh
